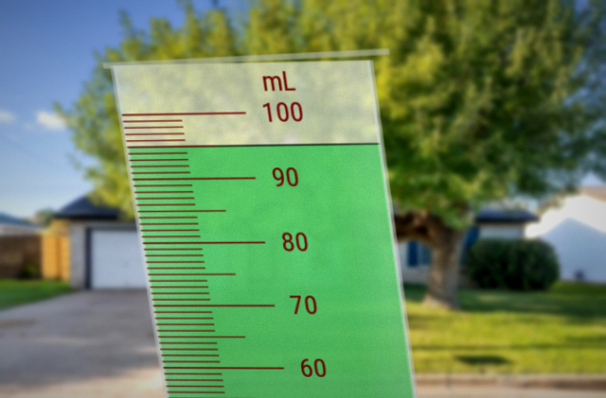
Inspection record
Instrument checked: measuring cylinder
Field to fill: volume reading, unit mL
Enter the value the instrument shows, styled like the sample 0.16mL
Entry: 95mL
